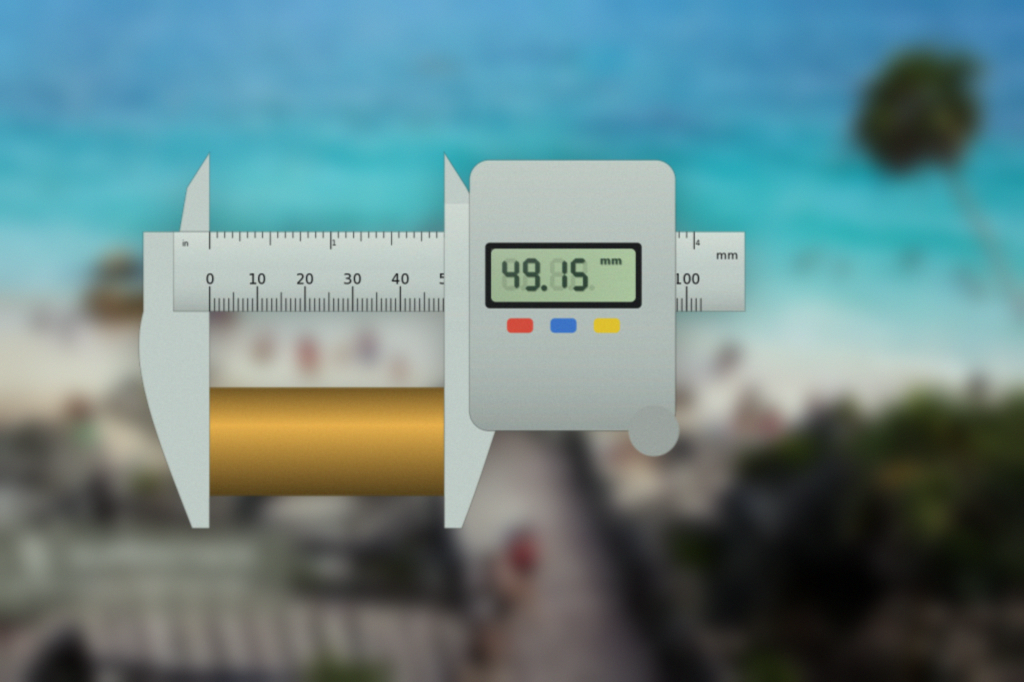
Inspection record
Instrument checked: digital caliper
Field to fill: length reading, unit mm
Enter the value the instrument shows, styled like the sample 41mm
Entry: 49.15mm
